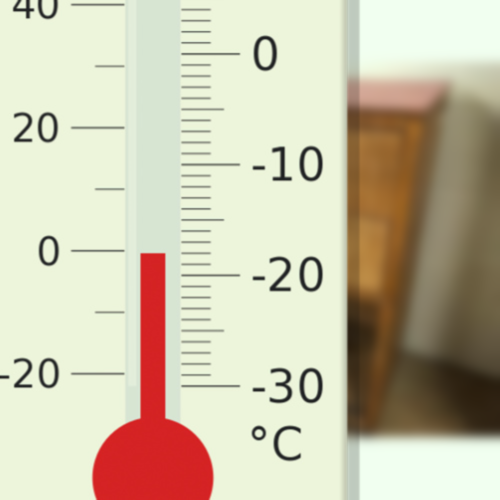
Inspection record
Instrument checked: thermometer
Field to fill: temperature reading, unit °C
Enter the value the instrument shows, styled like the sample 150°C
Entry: -18°C
